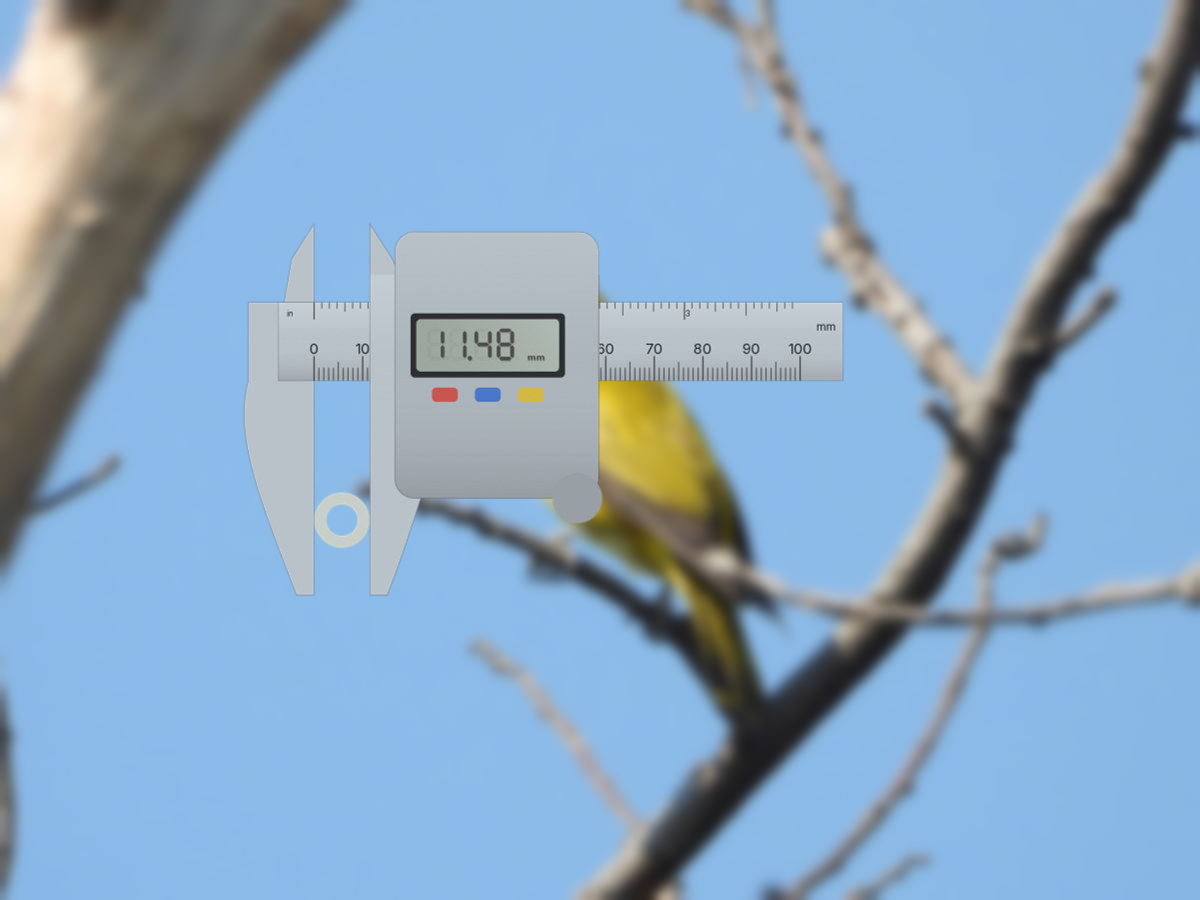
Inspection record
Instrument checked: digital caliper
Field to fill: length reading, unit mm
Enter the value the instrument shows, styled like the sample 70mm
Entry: 11.48mm
